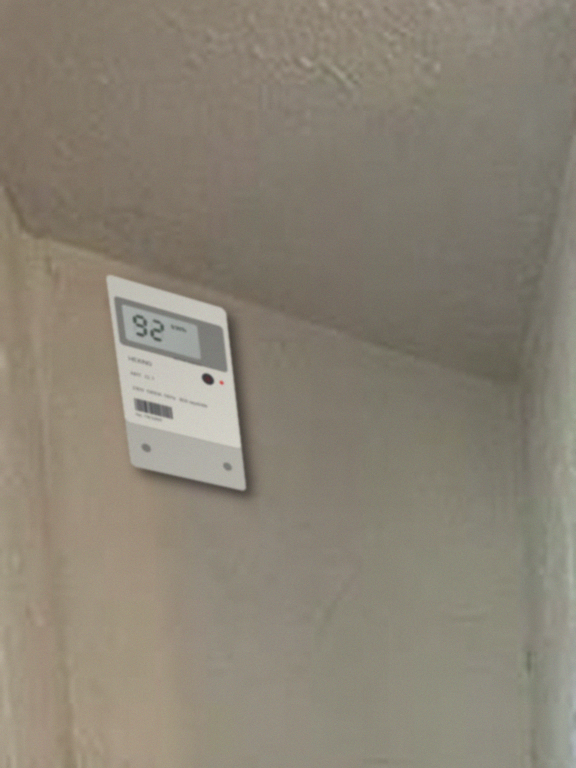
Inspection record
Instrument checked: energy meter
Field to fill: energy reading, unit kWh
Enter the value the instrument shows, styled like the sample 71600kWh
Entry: 92kWh
